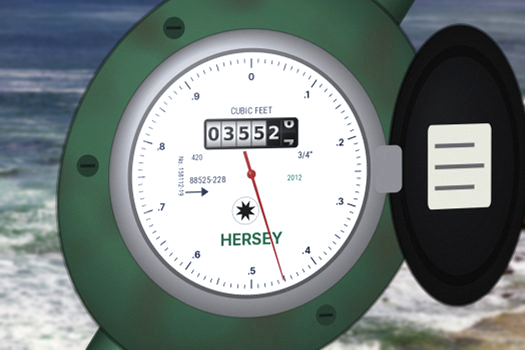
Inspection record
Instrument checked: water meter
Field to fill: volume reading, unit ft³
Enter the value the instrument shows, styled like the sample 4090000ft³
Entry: 35526.45ft³
